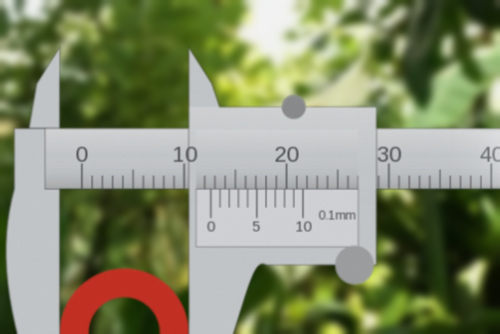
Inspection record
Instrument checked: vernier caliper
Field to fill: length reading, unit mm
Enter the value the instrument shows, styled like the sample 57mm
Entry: 12.6mm
